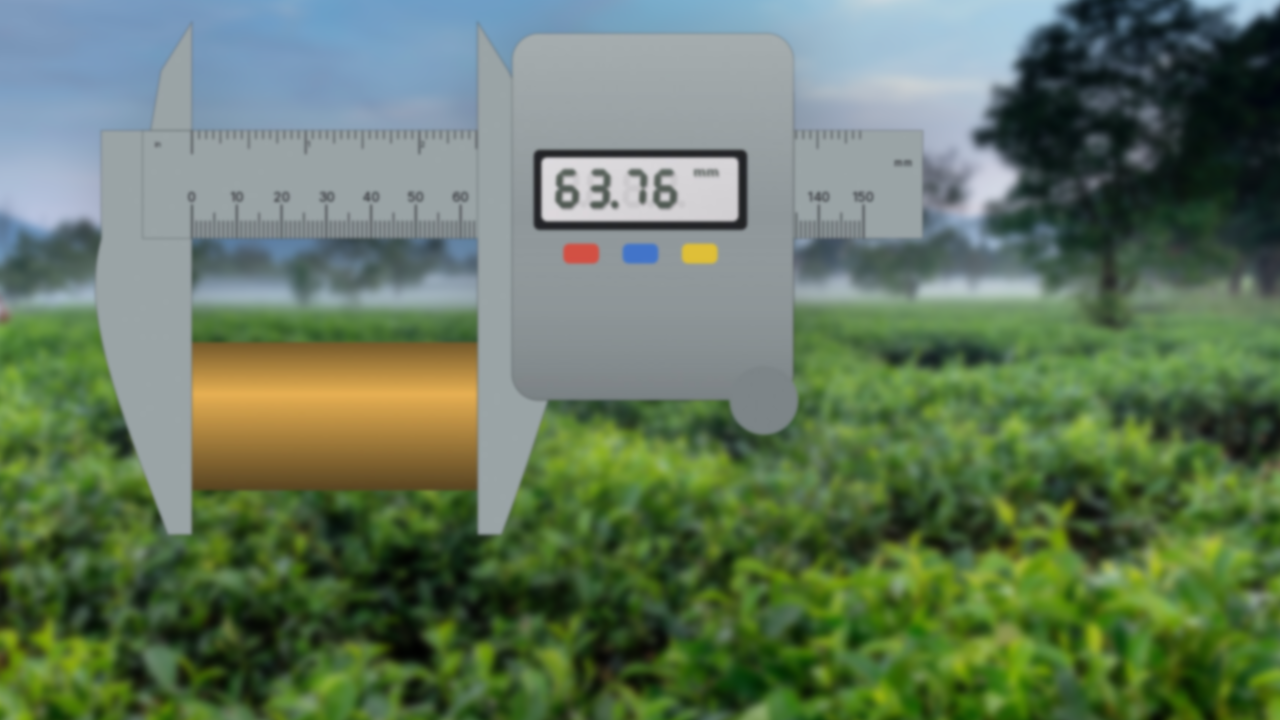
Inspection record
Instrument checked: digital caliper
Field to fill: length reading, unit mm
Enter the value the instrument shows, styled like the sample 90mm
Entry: 63.76mm
